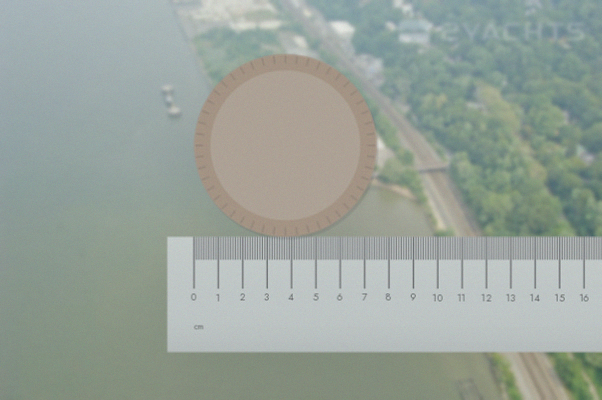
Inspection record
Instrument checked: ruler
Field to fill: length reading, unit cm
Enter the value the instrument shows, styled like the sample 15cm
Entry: 7.5cm
